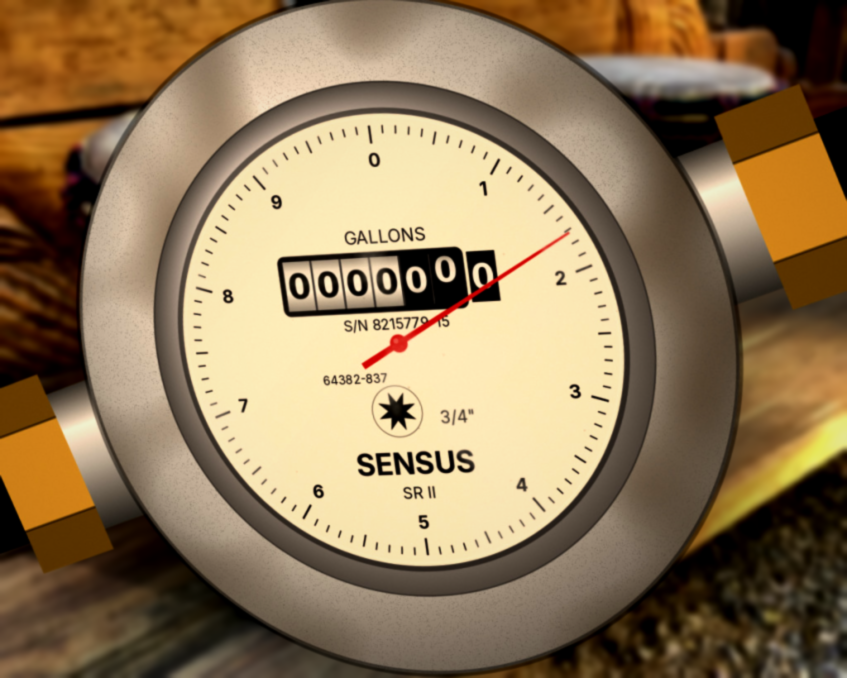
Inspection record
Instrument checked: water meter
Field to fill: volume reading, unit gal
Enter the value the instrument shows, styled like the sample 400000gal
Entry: 1.7gal
